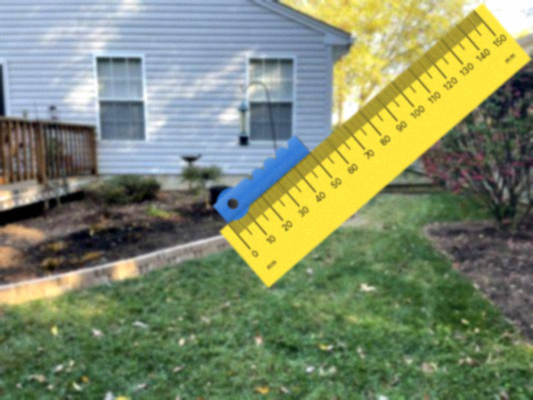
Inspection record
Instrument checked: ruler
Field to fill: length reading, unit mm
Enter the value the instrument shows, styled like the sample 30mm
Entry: 50mm
